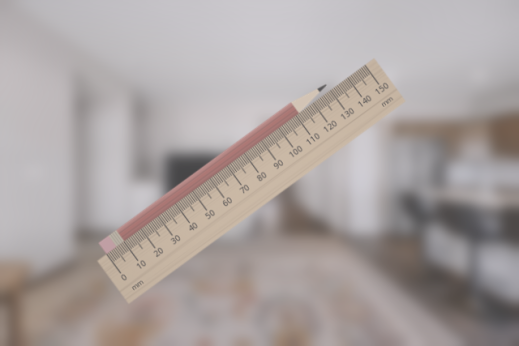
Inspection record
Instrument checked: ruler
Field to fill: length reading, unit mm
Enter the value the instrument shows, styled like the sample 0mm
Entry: 130mm
